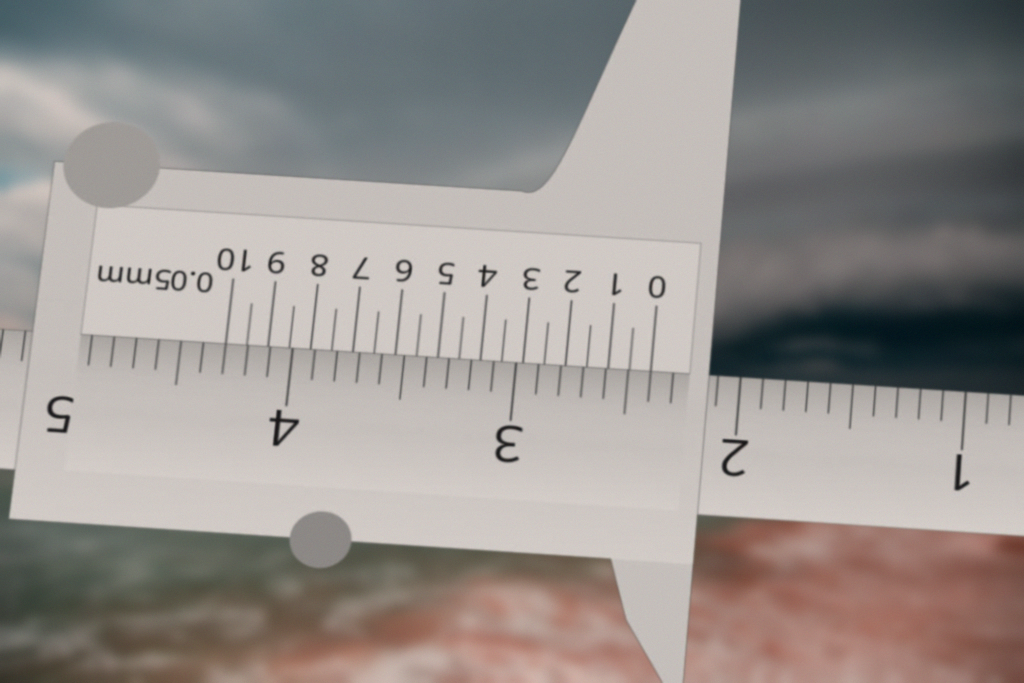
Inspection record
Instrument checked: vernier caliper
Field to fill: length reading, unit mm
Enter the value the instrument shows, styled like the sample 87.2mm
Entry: 24.0mm
